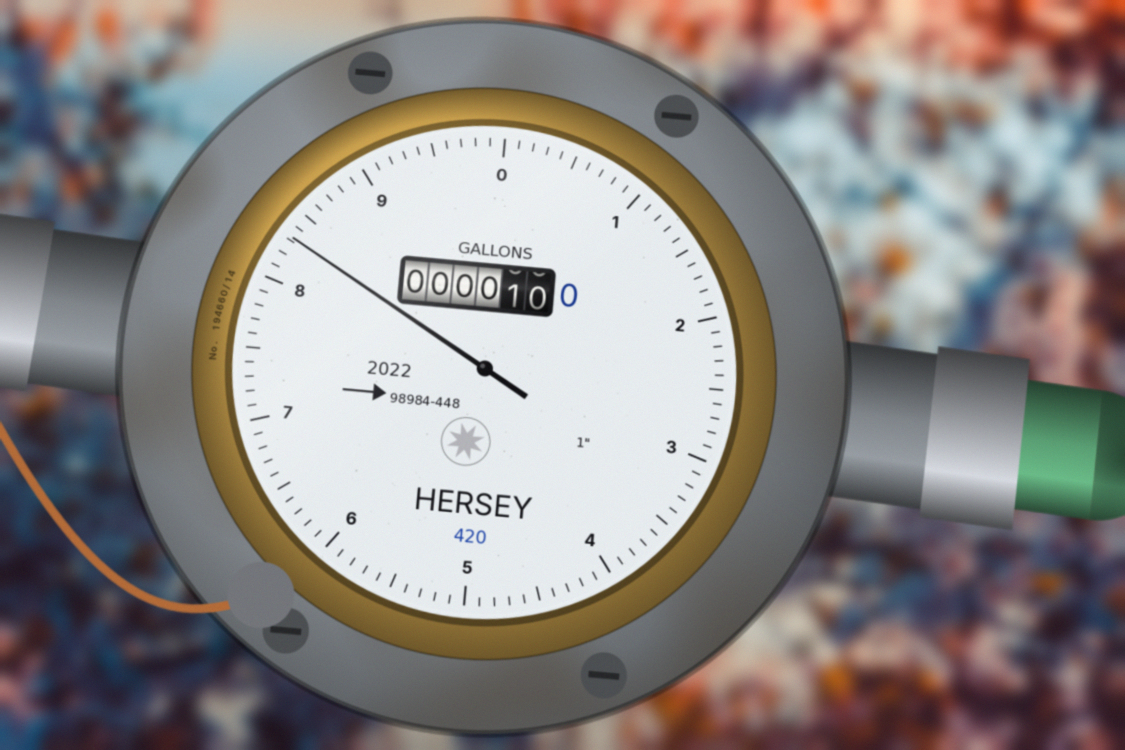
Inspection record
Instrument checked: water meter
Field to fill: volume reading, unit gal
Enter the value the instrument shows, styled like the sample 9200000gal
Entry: 98.3gal
